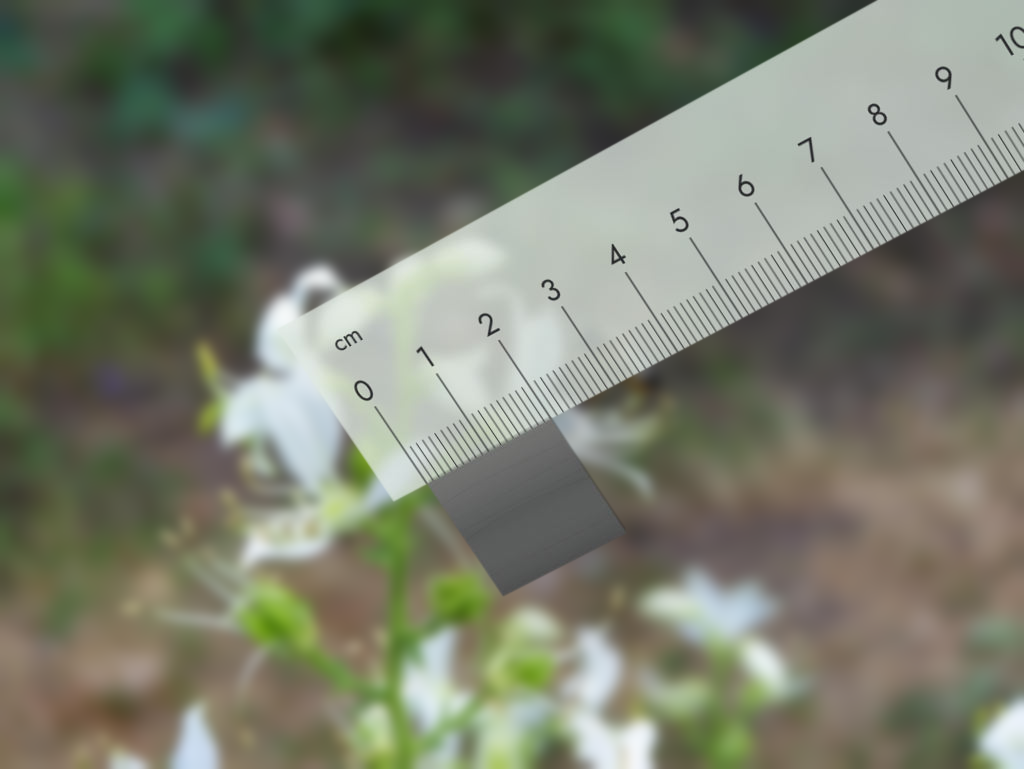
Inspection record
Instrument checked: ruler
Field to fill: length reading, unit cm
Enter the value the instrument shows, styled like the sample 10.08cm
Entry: 2cm
